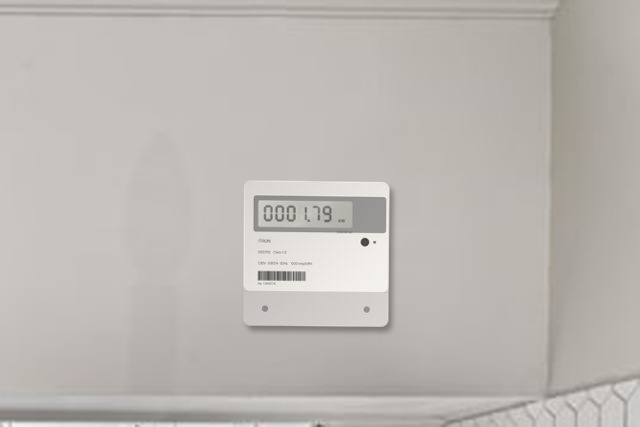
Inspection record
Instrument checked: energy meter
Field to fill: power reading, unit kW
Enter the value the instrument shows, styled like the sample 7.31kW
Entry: 1.79kW
